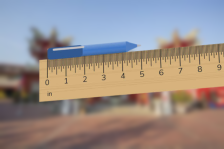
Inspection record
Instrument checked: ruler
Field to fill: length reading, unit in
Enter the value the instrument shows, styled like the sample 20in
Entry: 5in
